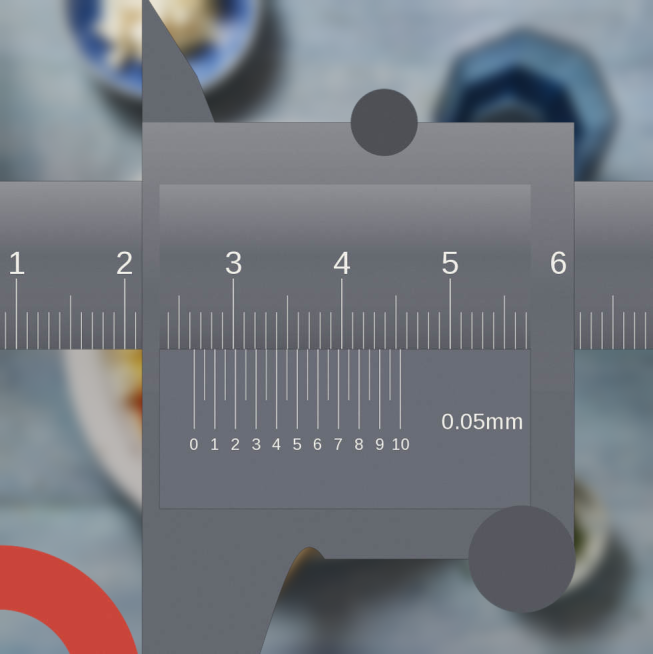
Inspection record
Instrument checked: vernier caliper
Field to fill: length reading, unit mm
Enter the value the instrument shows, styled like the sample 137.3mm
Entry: 26.4mm
